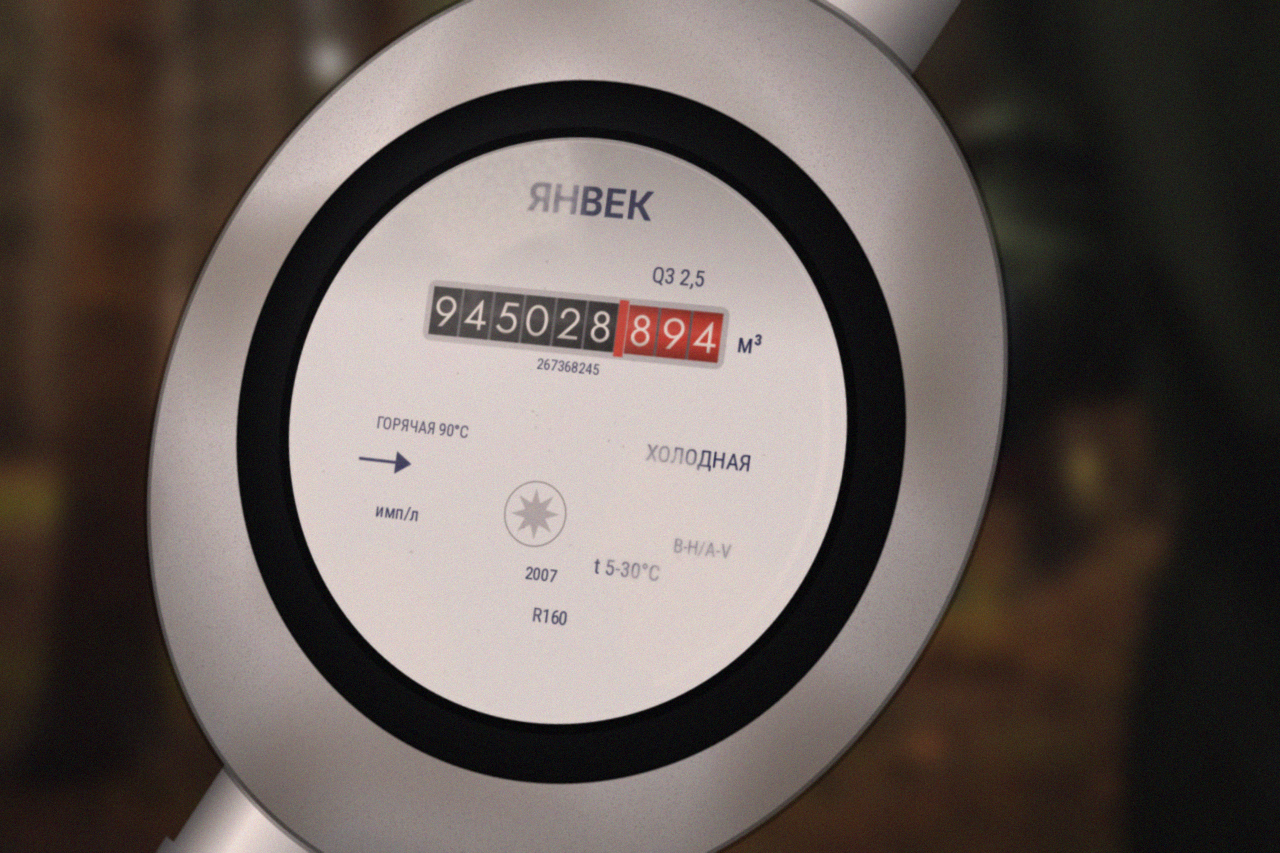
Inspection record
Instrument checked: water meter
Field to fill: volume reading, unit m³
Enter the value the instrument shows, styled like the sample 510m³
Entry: 945028.894m³
